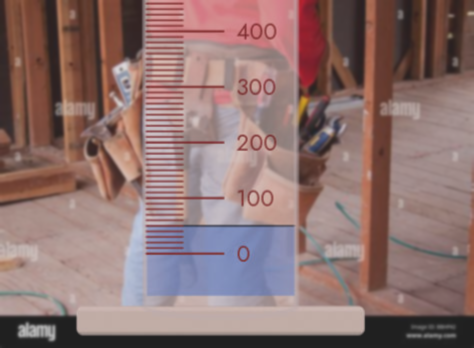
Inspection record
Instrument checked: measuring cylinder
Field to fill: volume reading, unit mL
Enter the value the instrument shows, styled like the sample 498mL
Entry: 50mL
